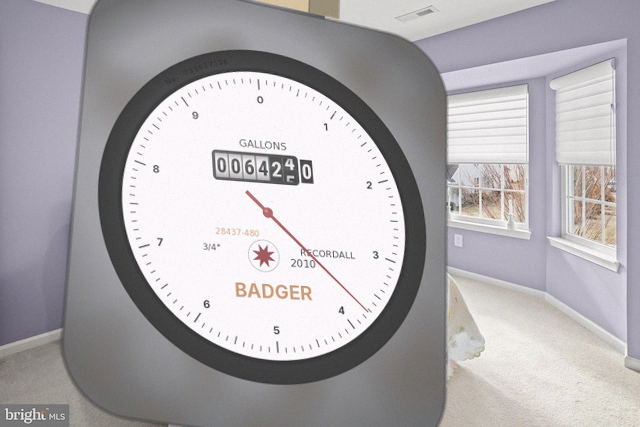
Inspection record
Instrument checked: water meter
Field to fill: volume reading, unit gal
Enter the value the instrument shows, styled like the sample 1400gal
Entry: 64243.7gal
